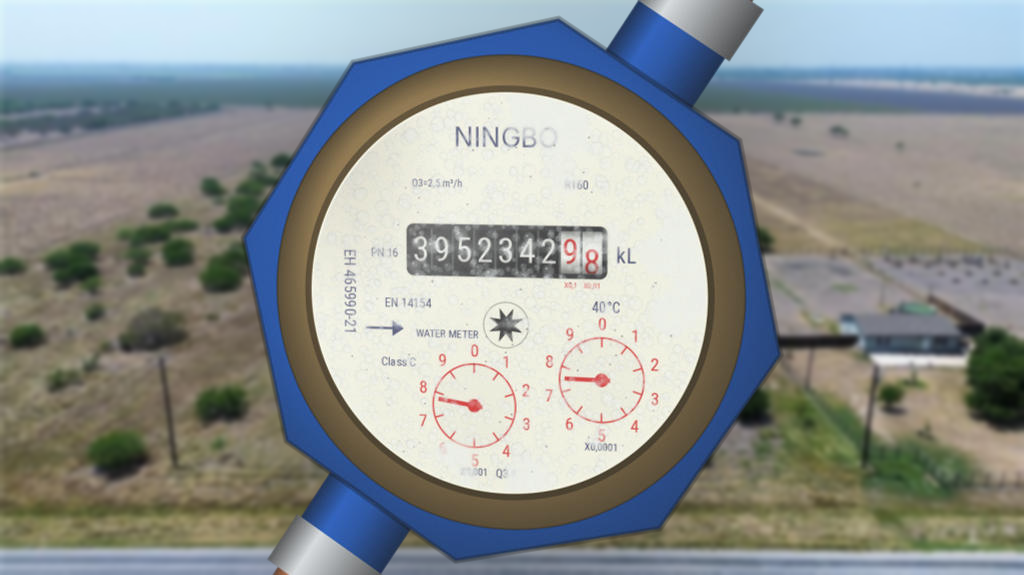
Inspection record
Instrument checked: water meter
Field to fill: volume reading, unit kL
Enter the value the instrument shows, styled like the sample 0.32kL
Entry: 3952342.9777kL
